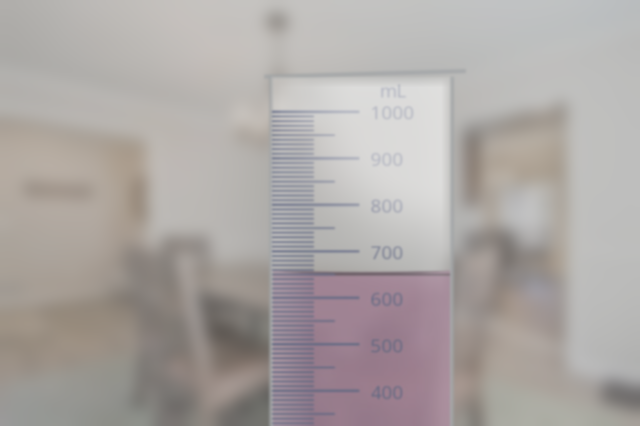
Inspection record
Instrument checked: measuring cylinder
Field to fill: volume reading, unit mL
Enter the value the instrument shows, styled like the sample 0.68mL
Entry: 650mL
